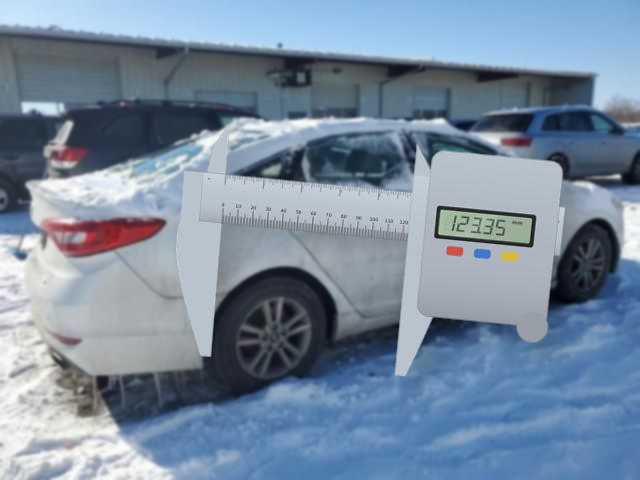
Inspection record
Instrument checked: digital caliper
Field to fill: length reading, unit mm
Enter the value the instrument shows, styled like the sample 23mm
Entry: 123.35mm
